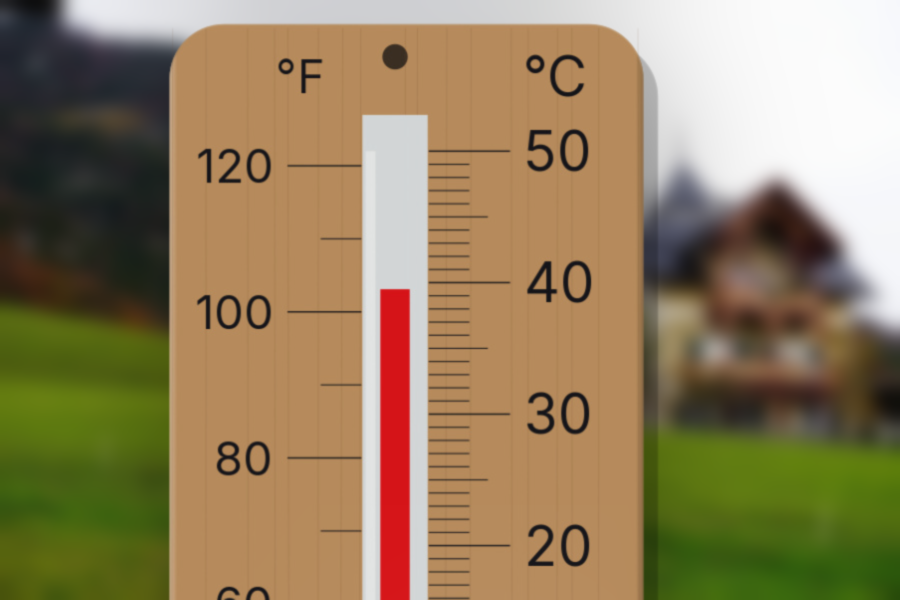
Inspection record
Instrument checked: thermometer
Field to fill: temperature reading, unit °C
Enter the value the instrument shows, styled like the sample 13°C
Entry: 39.5°C
